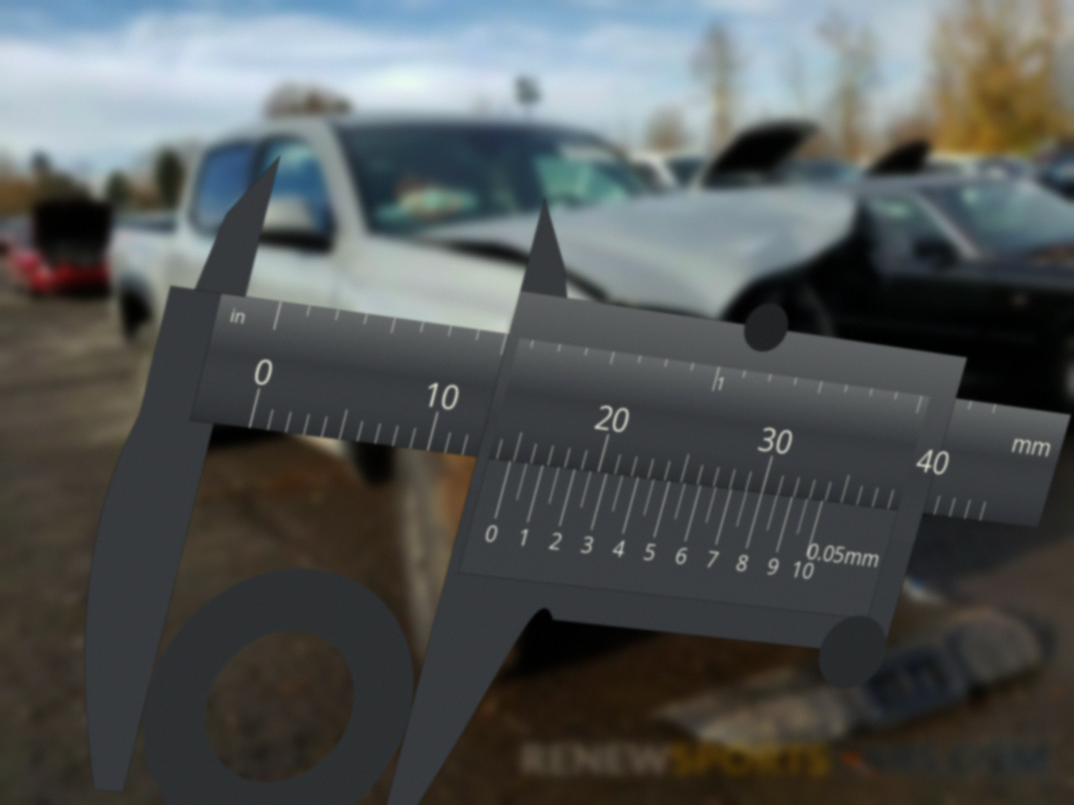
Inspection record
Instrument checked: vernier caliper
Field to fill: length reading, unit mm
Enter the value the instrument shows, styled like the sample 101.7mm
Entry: 14.8mm
